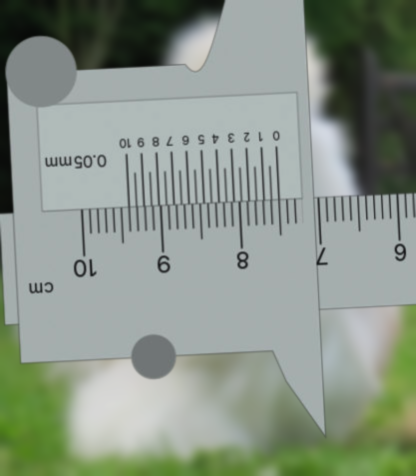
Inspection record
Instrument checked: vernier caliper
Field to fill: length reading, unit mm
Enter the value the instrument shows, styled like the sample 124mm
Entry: 75.0mm
